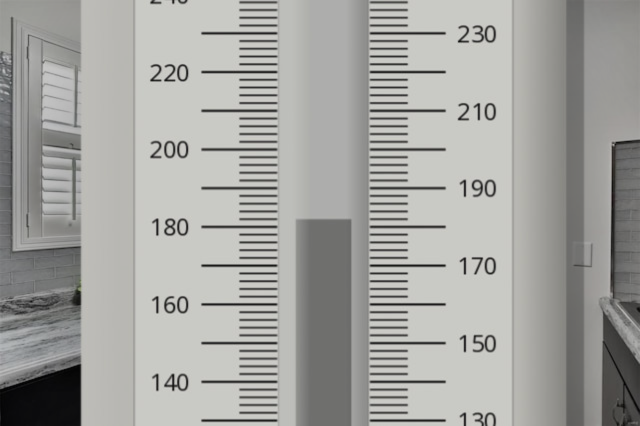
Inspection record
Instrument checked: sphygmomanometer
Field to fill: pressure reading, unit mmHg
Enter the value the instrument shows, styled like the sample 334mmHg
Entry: 182mmHg
